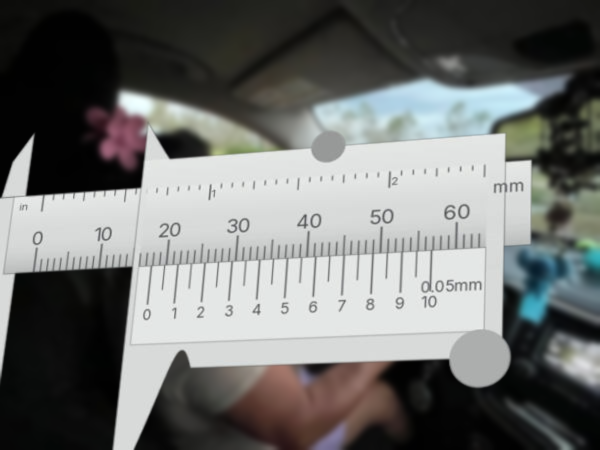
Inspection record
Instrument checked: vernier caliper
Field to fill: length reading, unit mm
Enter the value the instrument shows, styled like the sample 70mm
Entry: 17.8mm
